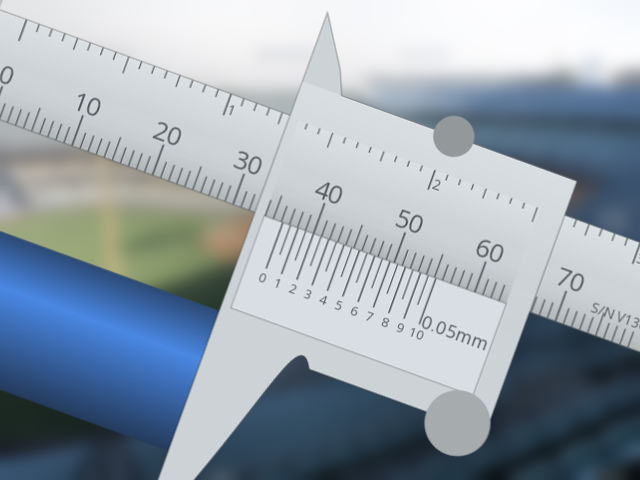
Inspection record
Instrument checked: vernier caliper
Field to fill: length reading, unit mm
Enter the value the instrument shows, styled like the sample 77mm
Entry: 36.2mm
